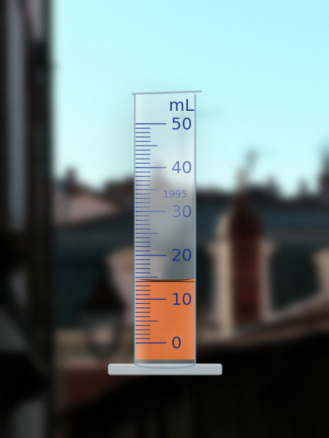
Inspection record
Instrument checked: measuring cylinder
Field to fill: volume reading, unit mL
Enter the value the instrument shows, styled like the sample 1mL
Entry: 14mL
